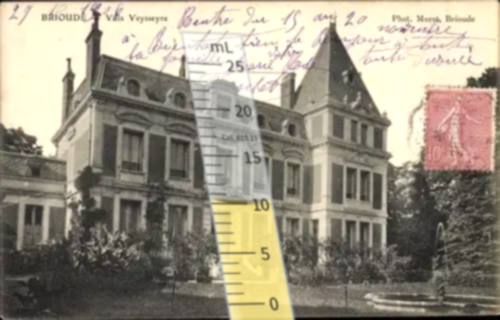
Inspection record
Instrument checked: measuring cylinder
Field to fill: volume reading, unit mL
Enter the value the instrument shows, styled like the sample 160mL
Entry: 10mL
